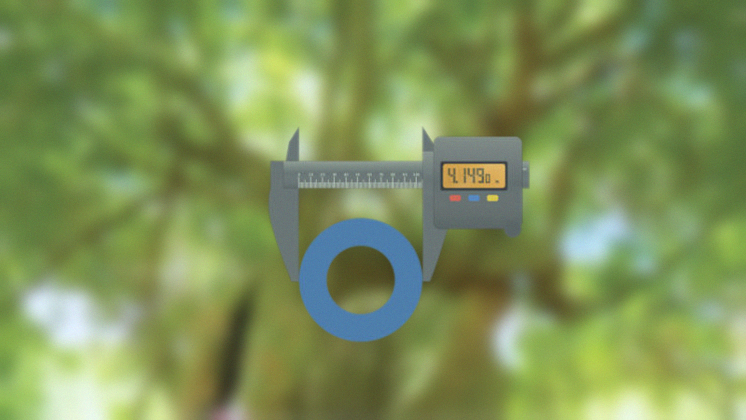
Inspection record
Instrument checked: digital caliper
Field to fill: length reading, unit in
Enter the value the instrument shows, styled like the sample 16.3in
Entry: 4.1490in
